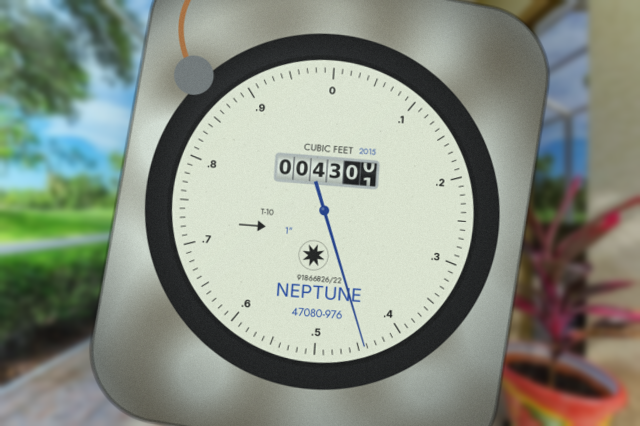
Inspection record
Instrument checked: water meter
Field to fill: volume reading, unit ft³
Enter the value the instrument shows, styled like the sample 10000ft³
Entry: 4300.44ft³
